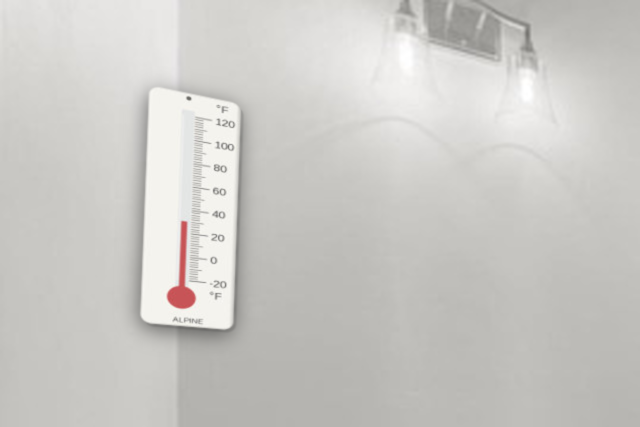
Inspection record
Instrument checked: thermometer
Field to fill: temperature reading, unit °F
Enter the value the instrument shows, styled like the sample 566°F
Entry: 30°F
